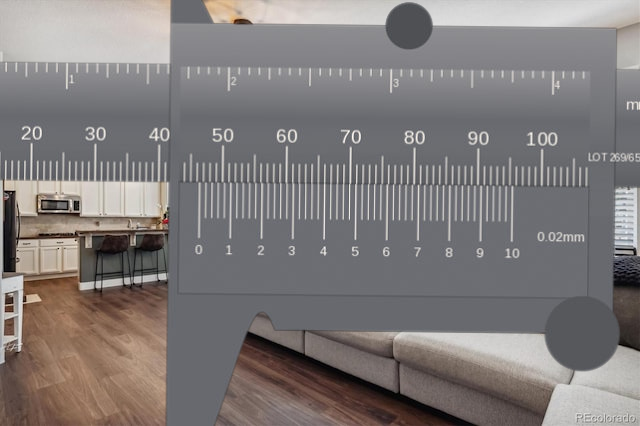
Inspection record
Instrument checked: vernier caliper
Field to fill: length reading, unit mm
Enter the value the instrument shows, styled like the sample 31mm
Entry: 46.4mm
